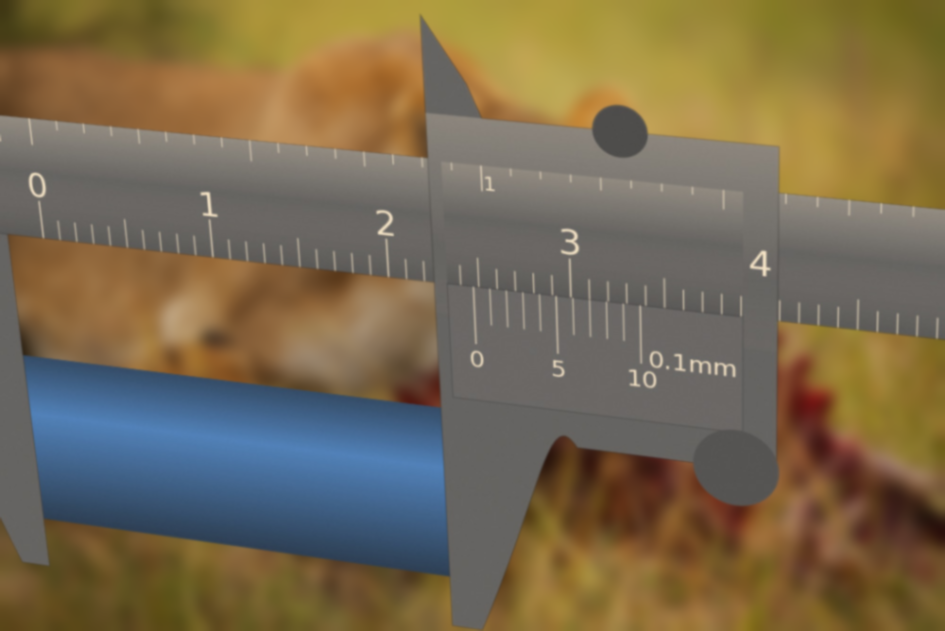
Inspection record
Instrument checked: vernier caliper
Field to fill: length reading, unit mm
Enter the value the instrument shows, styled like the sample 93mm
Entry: 24.7mm
